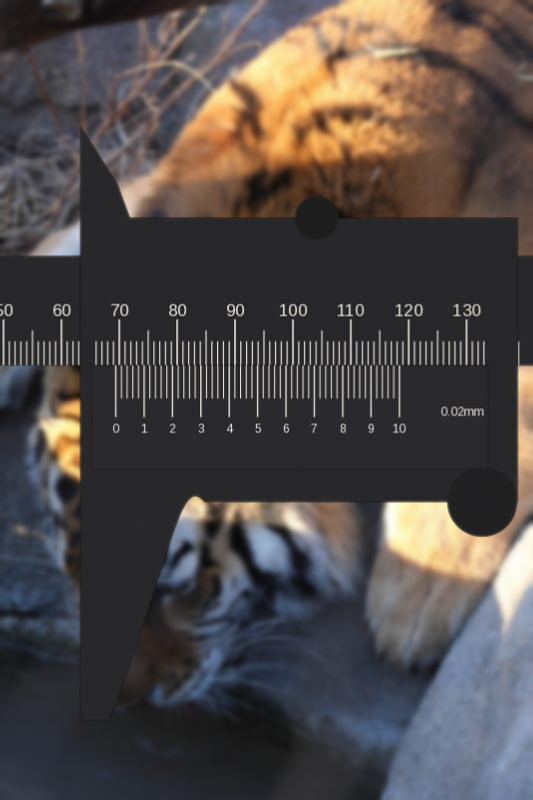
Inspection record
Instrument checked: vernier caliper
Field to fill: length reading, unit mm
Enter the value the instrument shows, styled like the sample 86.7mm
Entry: 69.4mm
